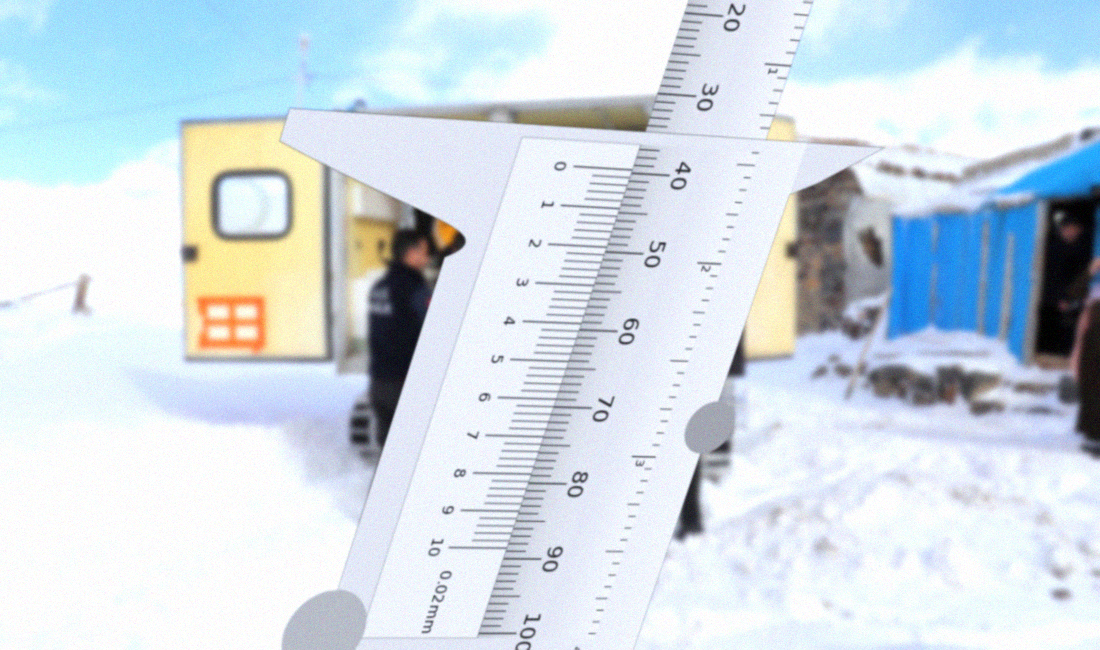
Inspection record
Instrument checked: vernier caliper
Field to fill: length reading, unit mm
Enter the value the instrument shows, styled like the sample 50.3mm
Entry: 39.6mm
